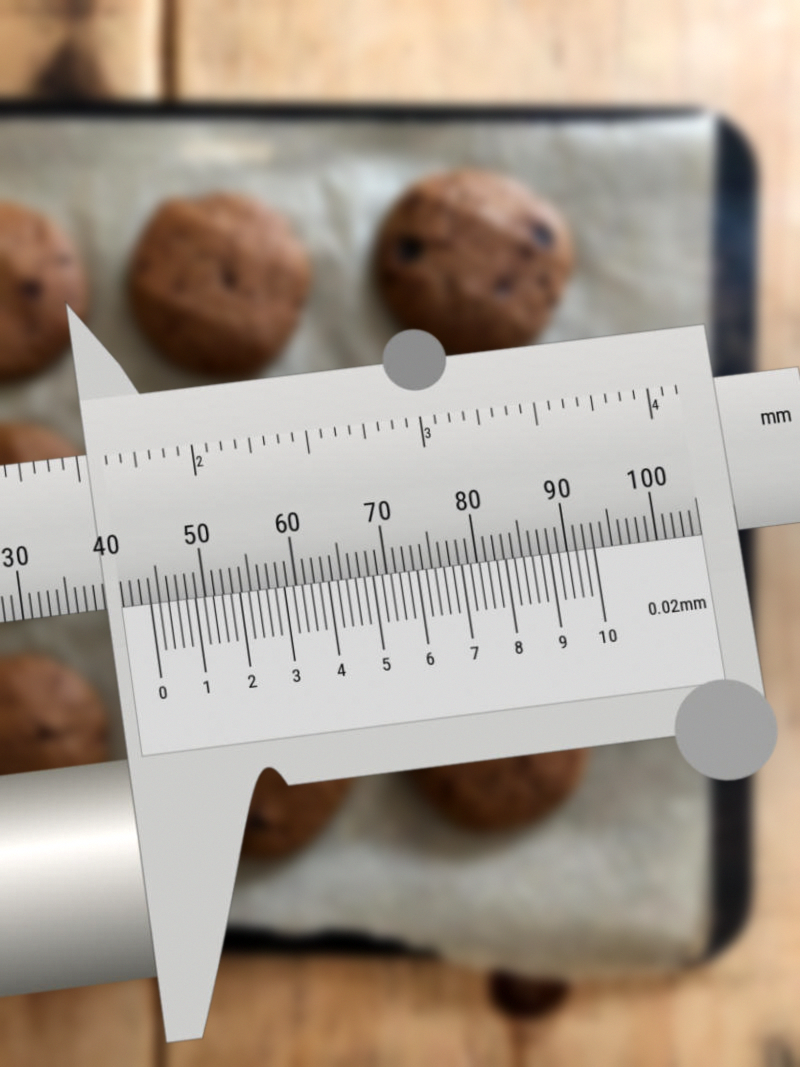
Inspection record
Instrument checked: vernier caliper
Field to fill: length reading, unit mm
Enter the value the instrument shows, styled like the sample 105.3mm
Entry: 44.0mm
